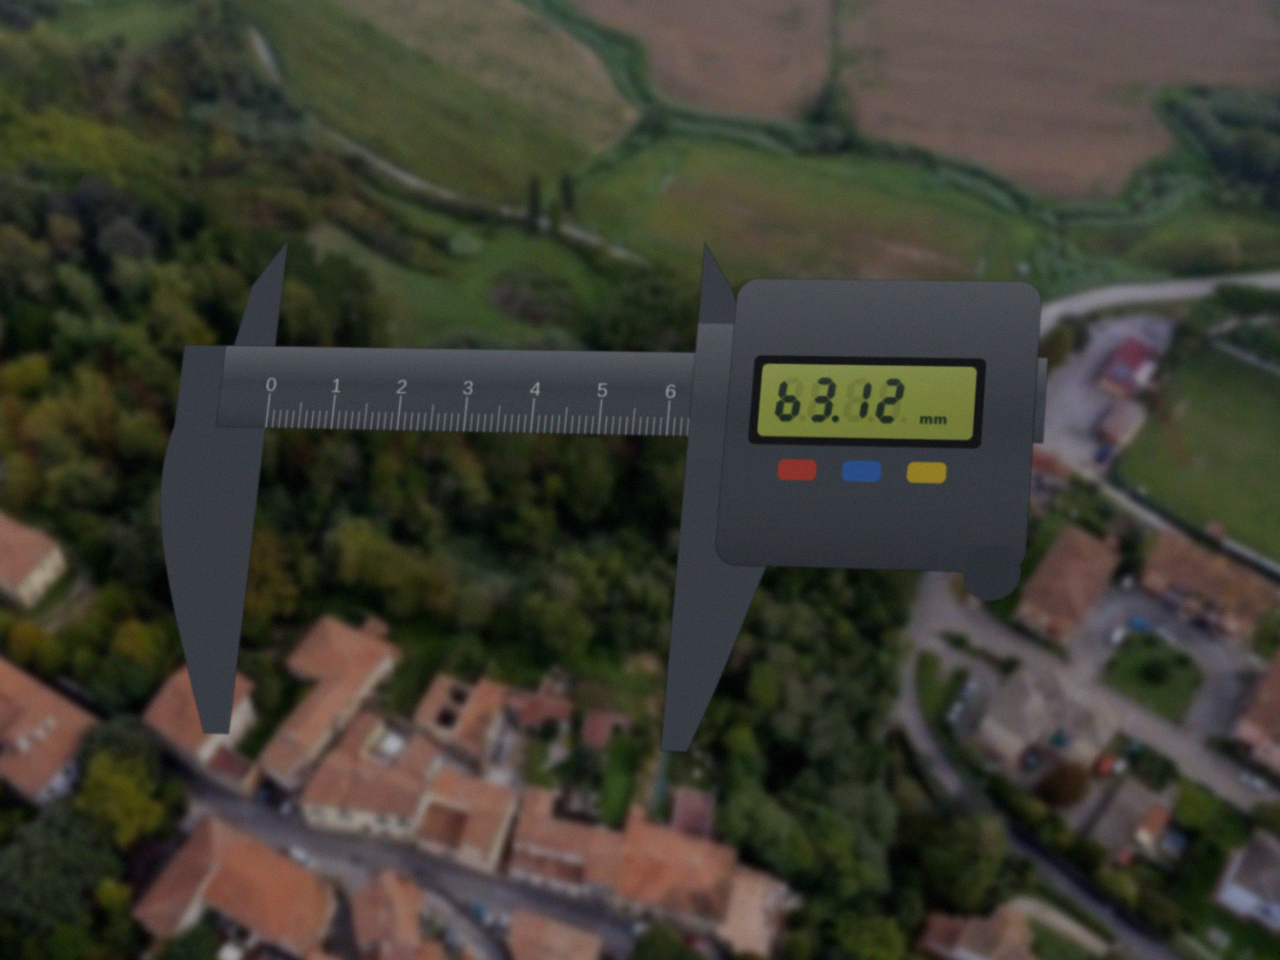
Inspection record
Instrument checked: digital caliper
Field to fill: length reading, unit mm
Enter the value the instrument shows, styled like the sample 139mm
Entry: 63.12mm
